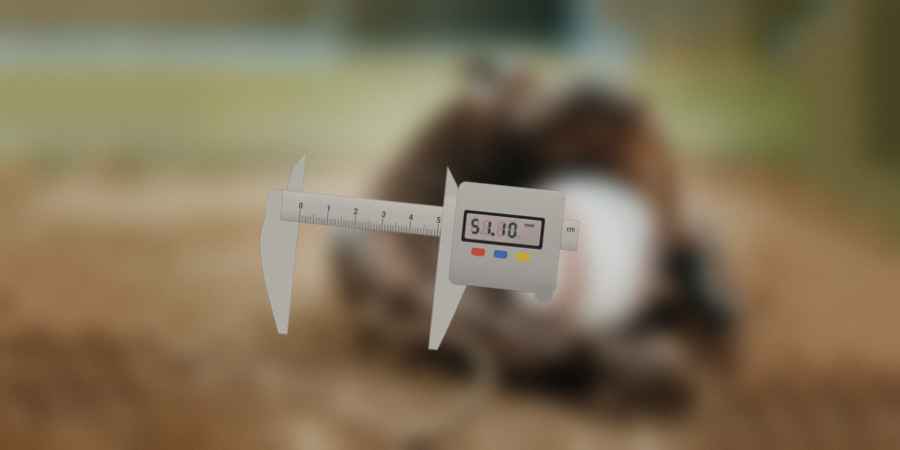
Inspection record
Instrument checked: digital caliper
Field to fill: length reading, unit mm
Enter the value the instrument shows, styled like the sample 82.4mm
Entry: 51.10mm
